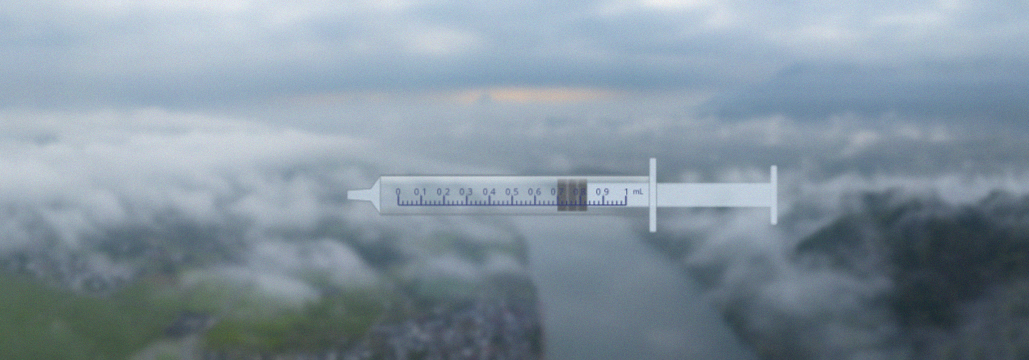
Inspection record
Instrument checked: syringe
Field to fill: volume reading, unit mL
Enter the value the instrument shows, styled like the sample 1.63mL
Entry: 0.7mL
